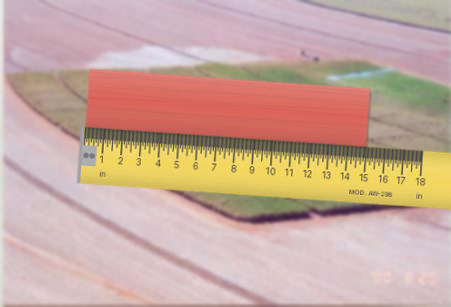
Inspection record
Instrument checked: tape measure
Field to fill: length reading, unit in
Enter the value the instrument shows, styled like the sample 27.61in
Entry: 15in
